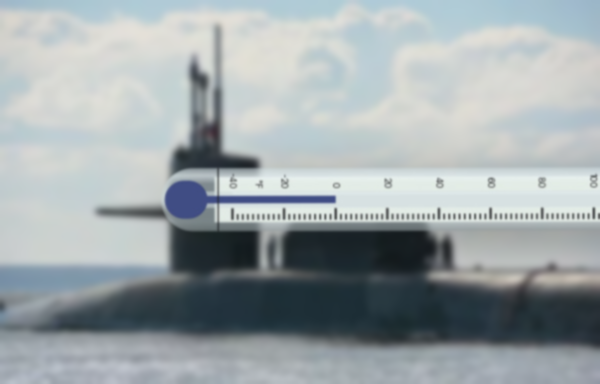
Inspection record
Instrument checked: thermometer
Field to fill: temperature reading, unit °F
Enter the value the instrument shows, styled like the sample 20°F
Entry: 0°F
